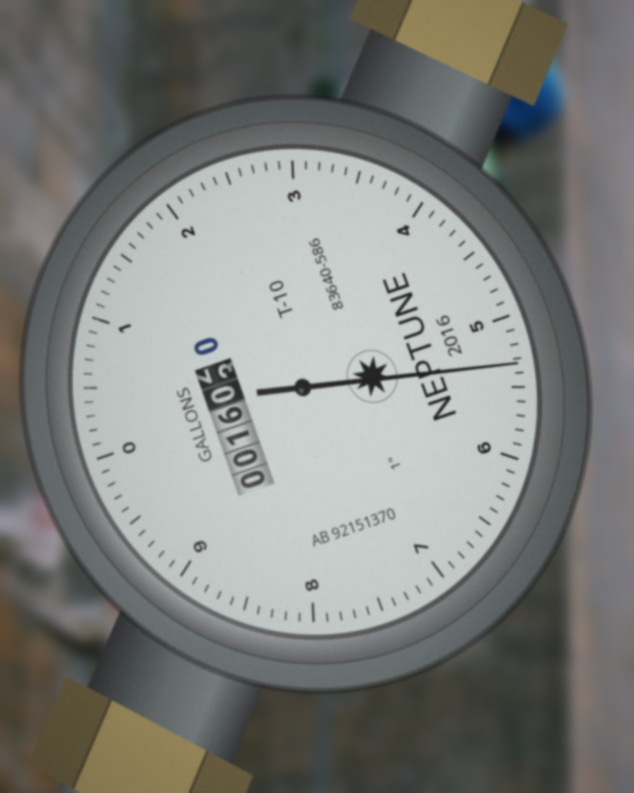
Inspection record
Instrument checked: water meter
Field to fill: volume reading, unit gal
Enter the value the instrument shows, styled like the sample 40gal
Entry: 16025.3gal
